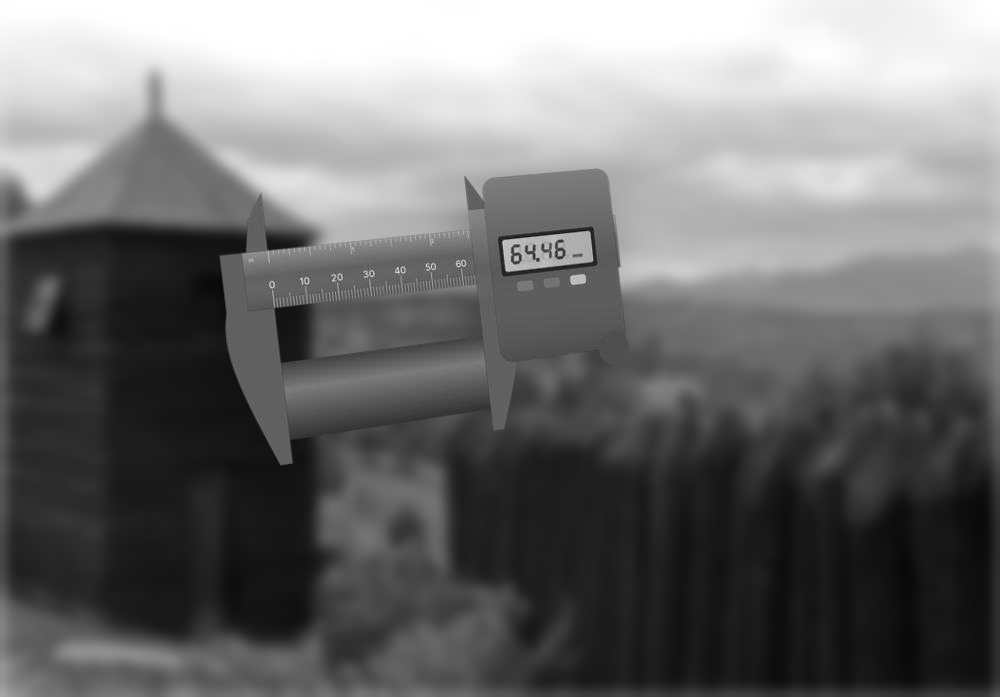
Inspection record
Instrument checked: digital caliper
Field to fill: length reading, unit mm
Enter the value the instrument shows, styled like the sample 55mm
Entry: 64.46mm
